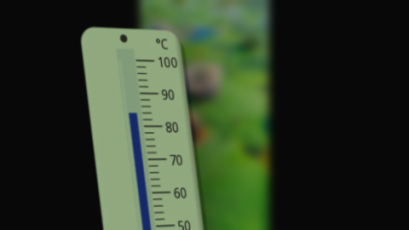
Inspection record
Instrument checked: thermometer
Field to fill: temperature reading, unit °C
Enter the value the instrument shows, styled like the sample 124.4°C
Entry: 84°C
